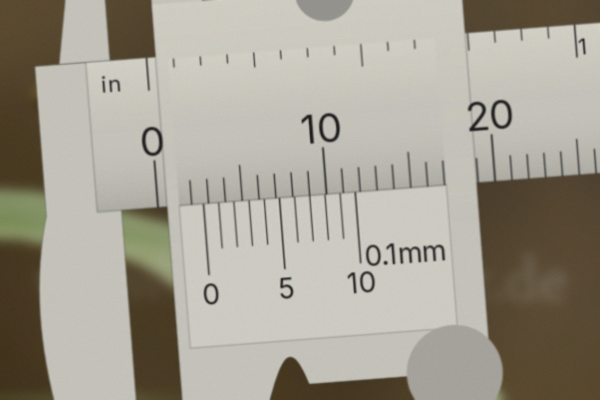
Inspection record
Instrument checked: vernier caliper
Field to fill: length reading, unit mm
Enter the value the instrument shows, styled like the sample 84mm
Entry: 2.7mm
